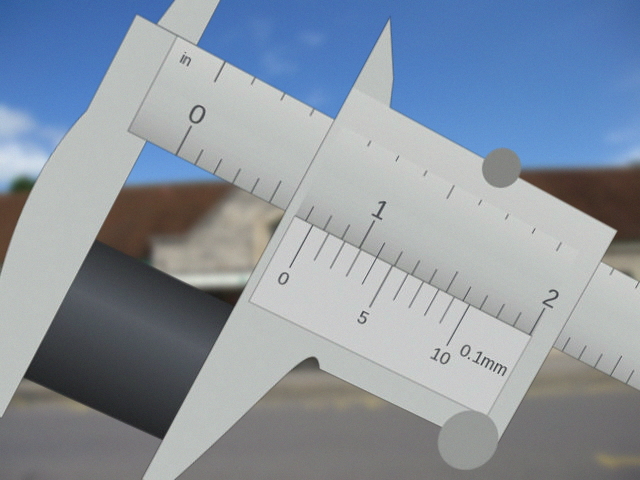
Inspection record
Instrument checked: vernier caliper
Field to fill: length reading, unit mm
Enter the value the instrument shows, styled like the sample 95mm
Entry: 7.4mm
